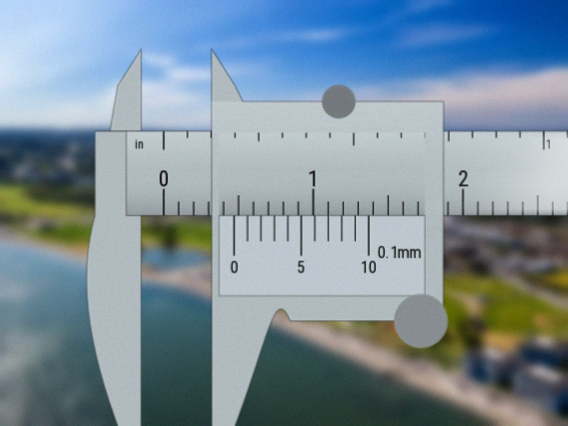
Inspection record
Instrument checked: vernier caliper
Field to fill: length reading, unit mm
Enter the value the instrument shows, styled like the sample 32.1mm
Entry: 4.7mm
